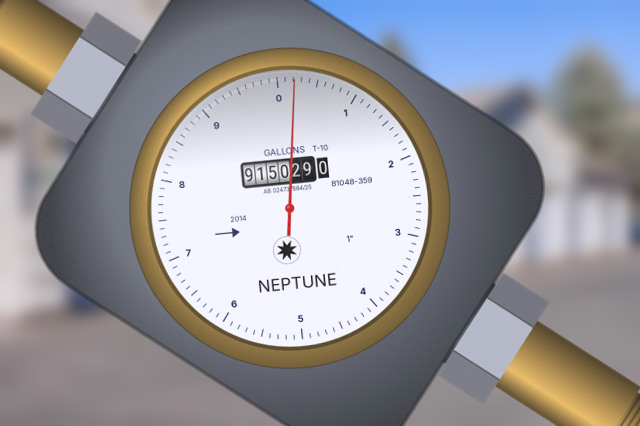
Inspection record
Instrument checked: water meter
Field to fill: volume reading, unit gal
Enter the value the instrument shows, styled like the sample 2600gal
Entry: 9150290.2gal
